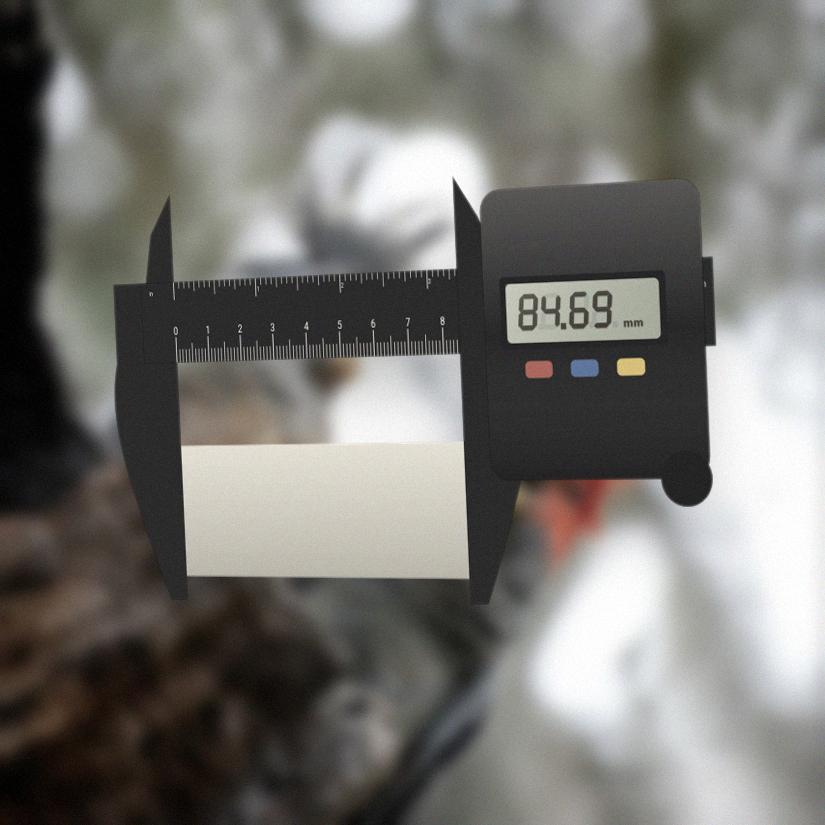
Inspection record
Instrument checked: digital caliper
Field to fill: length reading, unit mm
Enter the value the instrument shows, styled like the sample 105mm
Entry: 84.69mm
